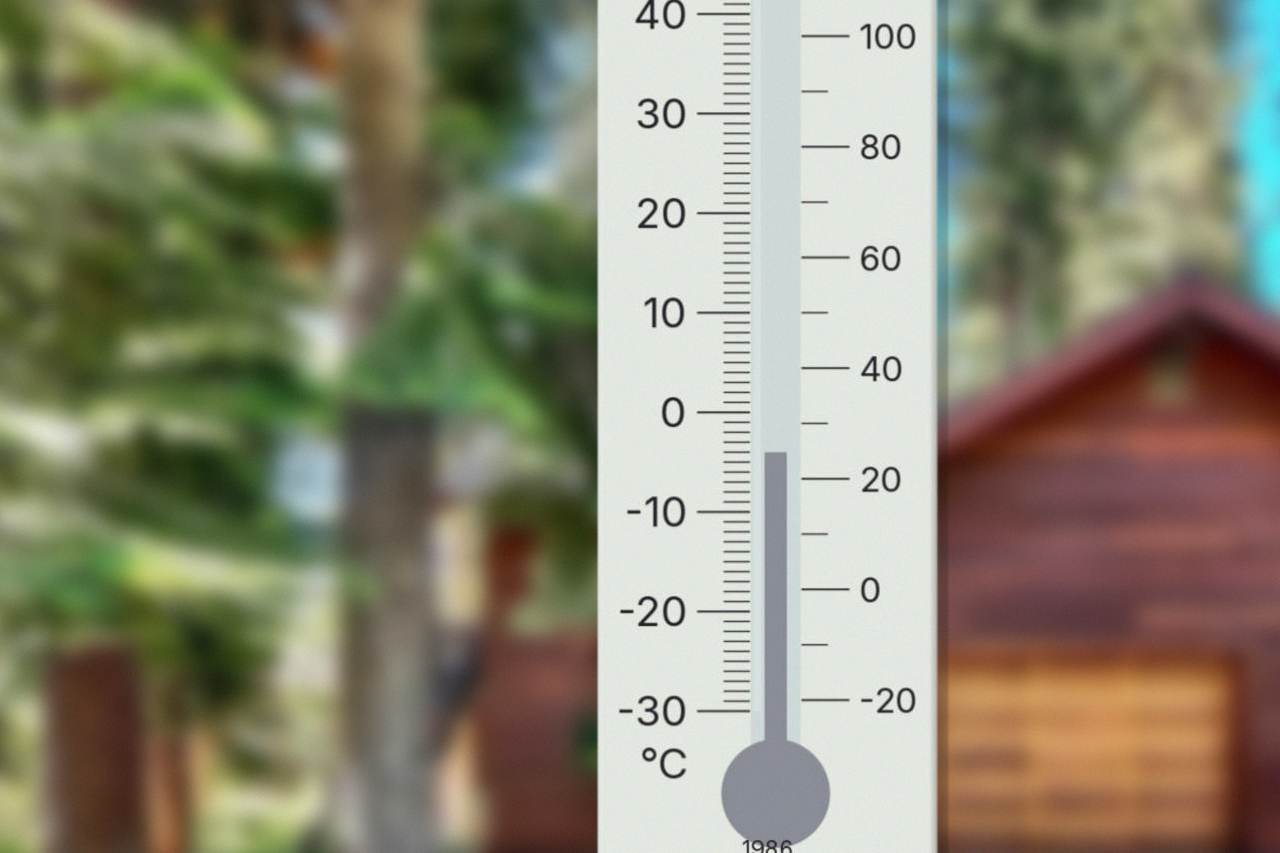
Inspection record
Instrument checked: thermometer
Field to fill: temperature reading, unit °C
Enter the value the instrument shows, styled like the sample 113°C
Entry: -4°C
